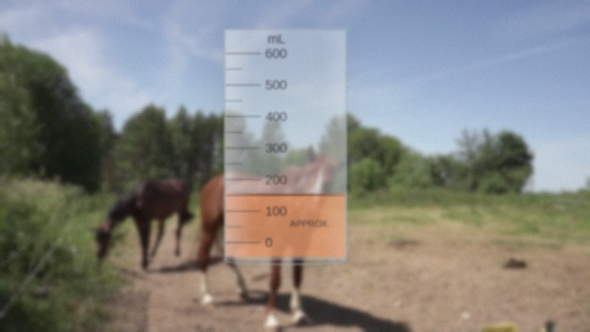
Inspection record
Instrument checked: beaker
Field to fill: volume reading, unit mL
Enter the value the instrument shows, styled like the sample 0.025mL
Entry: 150mL
